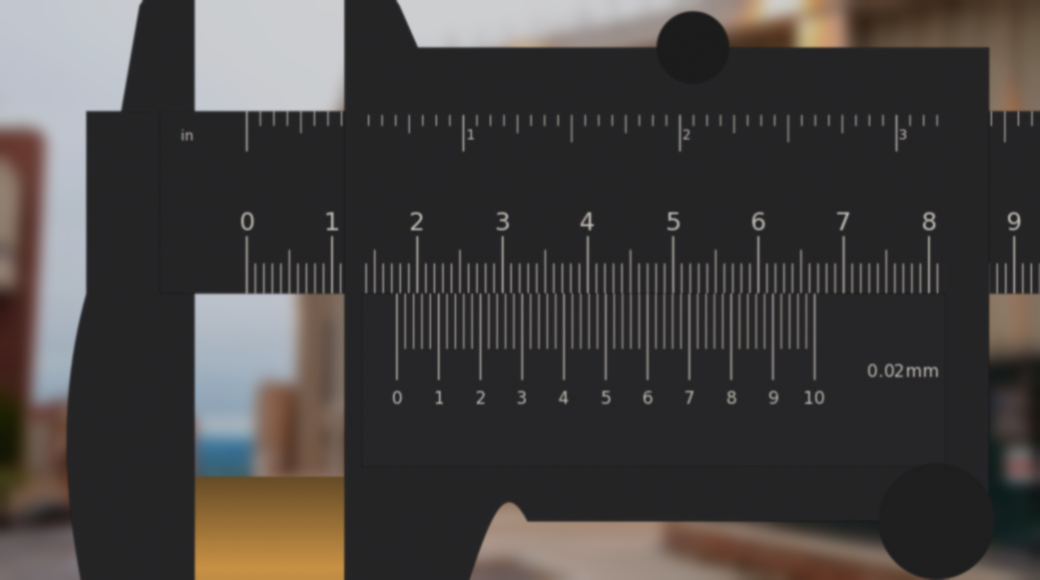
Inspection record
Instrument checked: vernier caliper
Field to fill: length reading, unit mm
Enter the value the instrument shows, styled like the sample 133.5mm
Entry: 17.6mm
